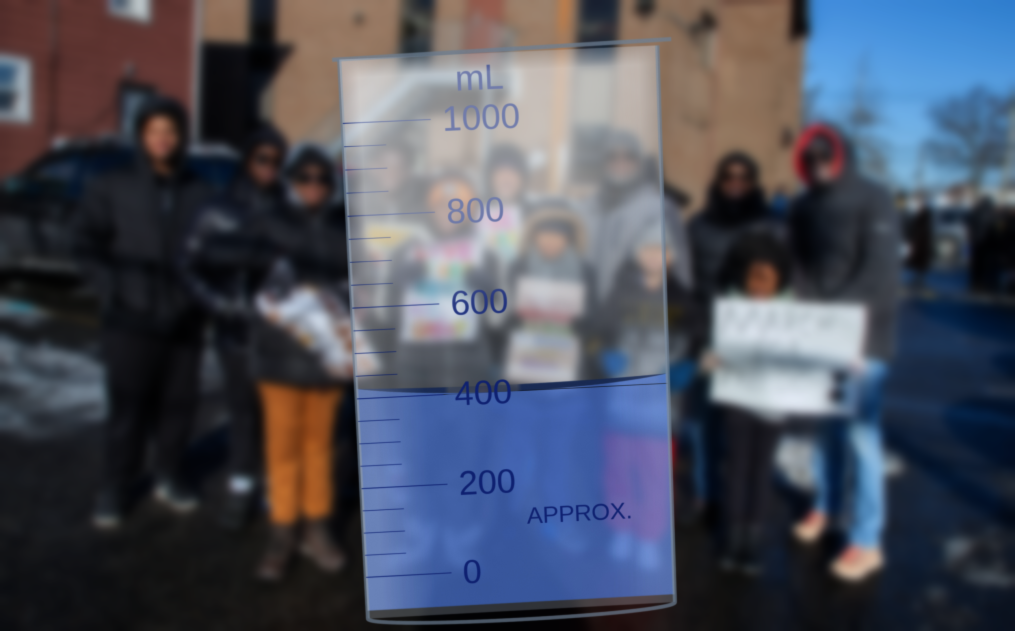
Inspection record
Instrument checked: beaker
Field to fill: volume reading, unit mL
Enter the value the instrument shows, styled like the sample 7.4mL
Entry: 400mL
